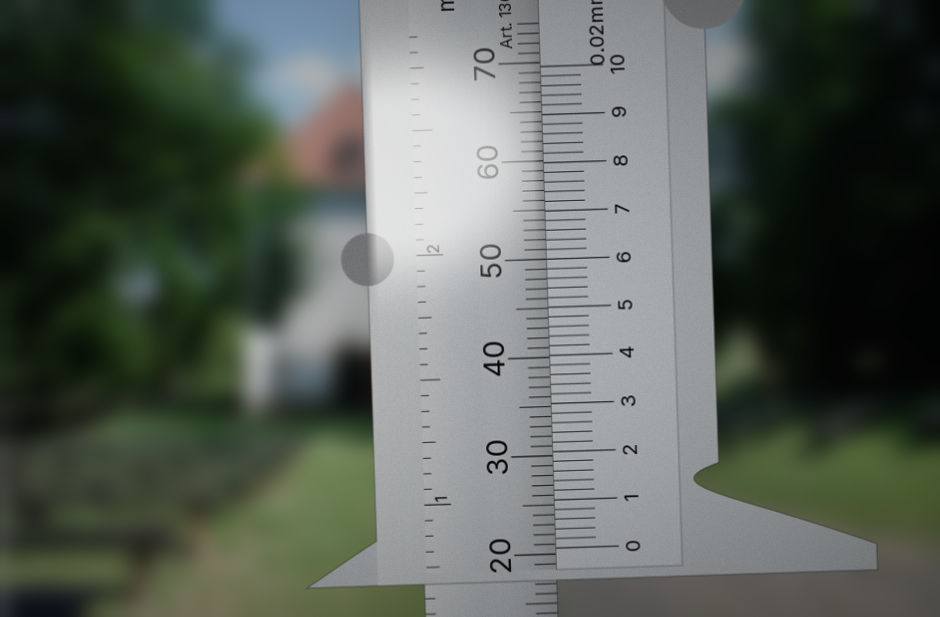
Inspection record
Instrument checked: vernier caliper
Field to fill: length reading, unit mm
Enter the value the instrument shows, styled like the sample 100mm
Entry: 20.6mm
